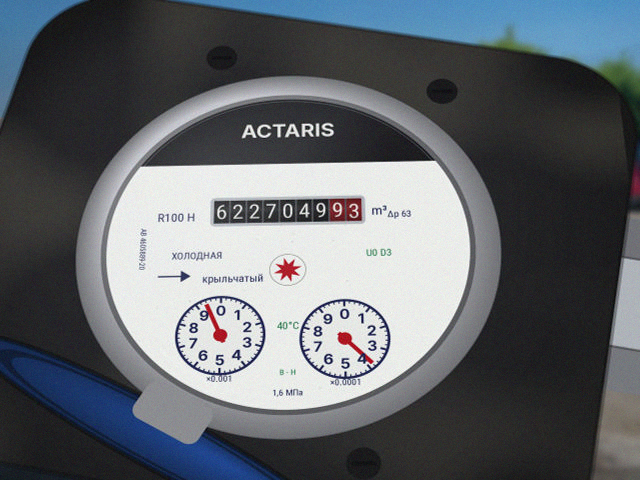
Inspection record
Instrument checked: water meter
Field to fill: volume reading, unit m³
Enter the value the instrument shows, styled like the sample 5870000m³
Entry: 6227049.9293m³
